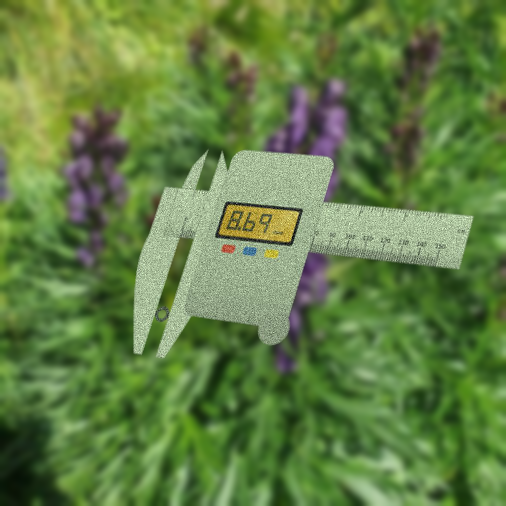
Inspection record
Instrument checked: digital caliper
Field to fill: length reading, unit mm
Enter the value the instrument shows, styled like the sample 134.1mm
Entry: 8.69mm
